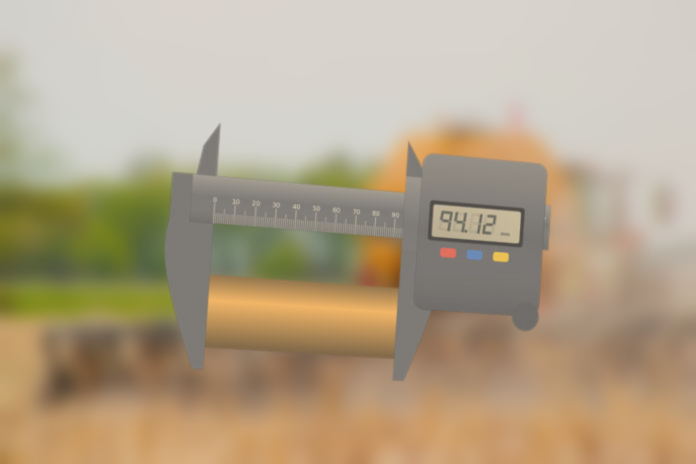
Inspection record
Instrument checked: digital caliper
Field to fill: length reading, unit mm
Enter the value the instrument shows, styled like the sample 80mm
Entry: 94.12mm
